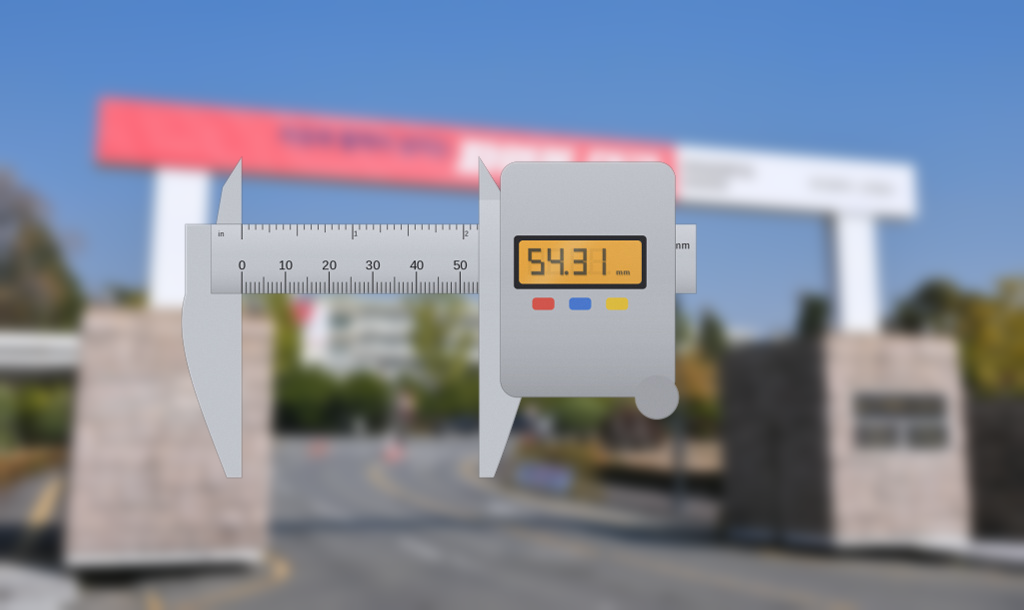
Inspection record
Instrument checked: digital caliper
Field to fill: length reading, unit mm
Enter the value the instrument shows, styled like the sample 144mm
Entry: 54.31mm
